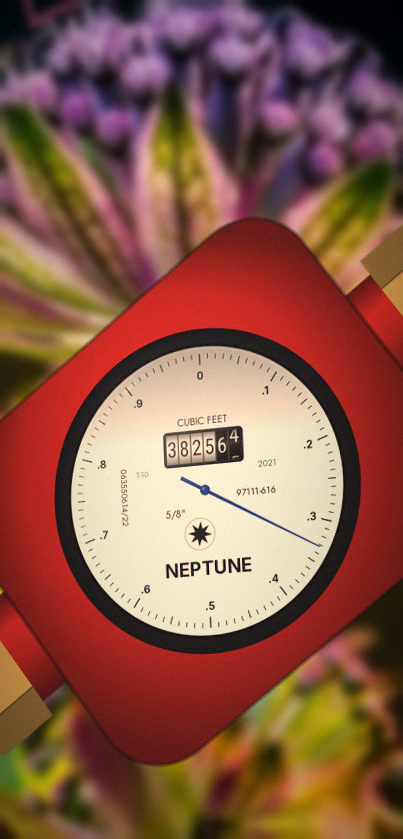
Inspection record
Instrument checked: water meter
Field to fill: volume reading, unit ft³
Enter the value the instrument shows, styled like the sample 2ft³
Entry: 382564.33ft³
